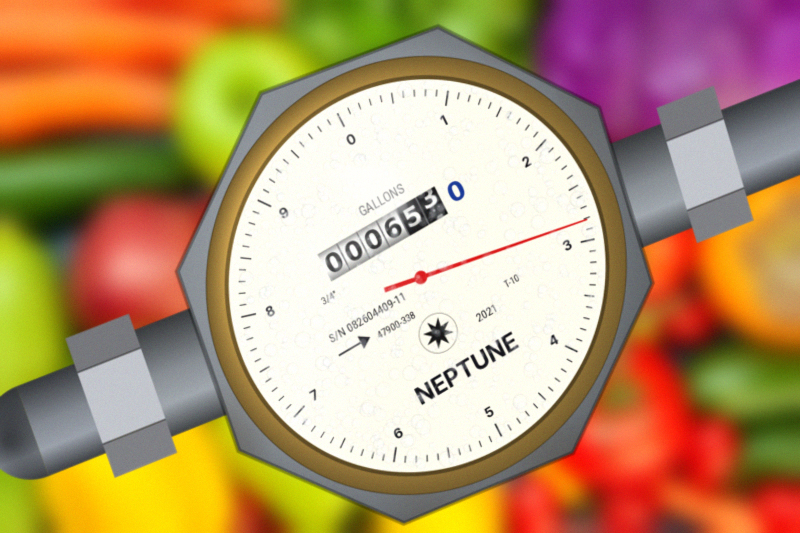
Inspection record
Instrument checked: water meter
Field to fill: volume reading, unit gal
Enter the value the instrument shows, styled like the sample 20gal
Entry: 6532.8gal
